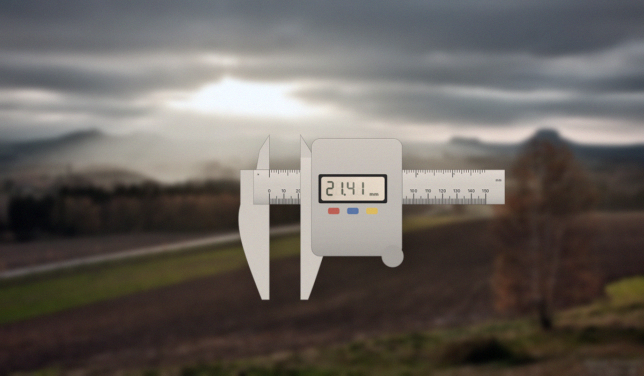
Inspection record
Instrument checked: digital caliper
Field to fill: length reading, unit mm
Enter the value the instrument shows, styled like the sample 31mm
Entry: 21.41mm
